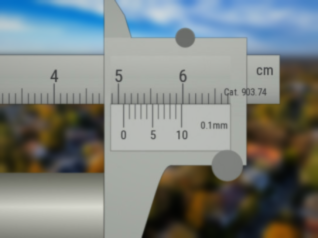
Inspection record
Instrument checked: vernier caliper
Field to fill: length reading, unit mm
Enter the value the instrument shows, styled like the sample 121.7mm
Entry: 50.8mm
